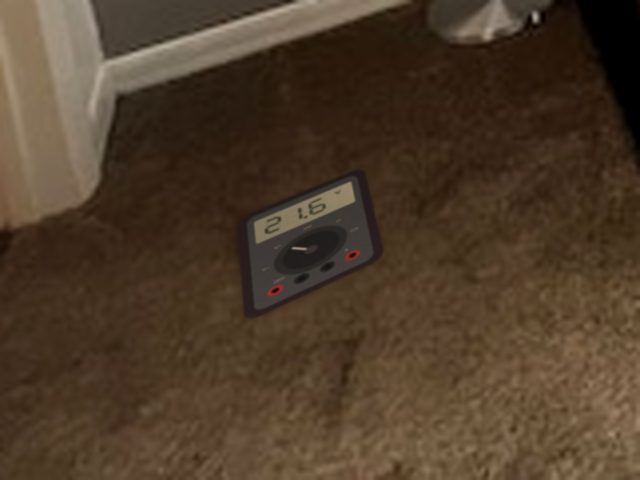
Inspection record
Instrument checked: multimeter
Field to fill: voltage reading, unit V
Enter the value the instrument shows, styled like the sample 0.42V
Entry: 21.6V
